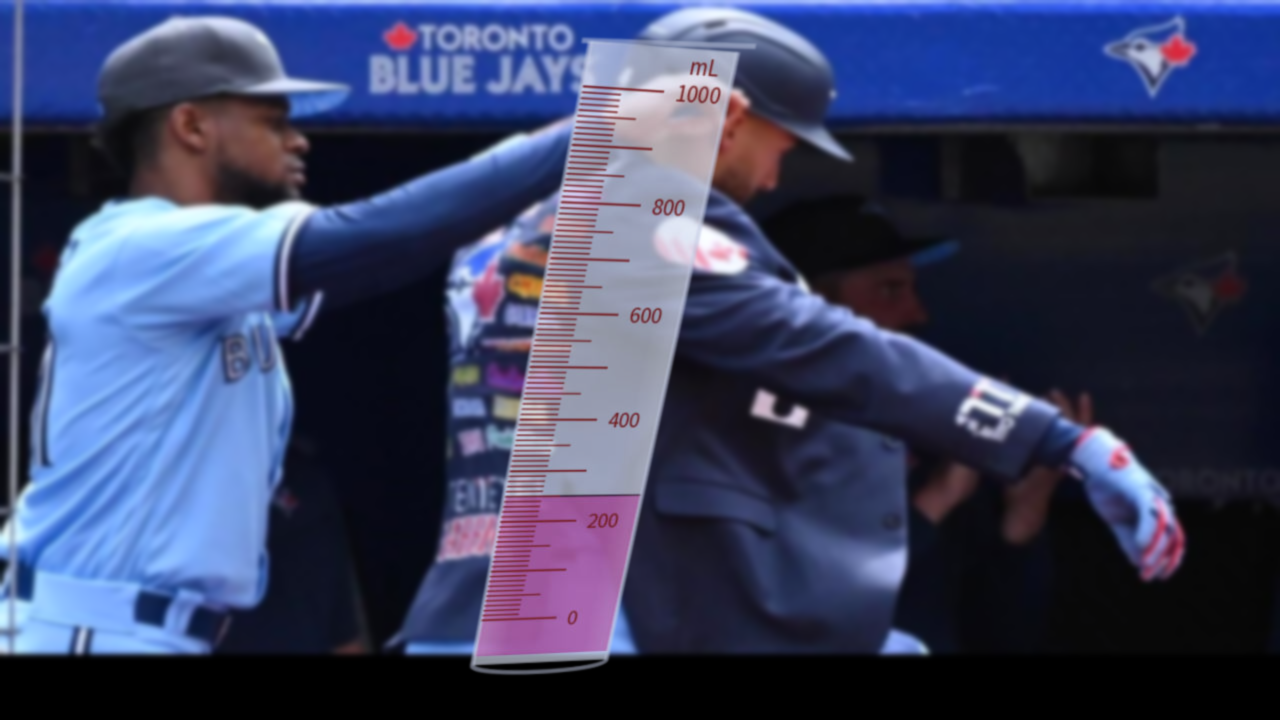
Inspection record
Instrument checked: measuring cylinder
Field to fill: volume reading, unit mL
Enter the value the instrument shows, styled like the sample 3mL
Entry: 250mL
